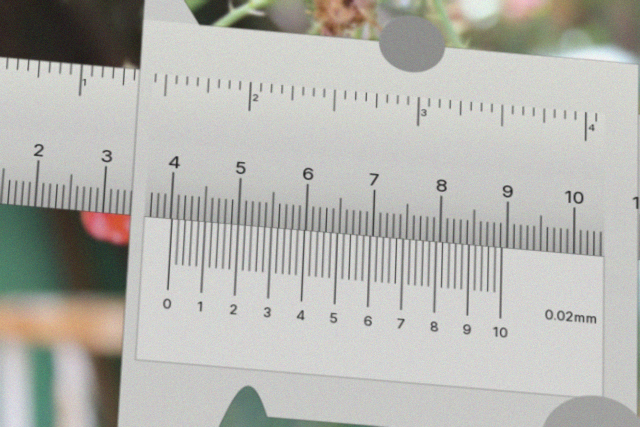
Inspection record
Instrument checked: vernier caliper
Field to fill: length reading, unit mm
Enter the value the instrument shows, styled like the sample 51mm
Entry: 40.2mm
